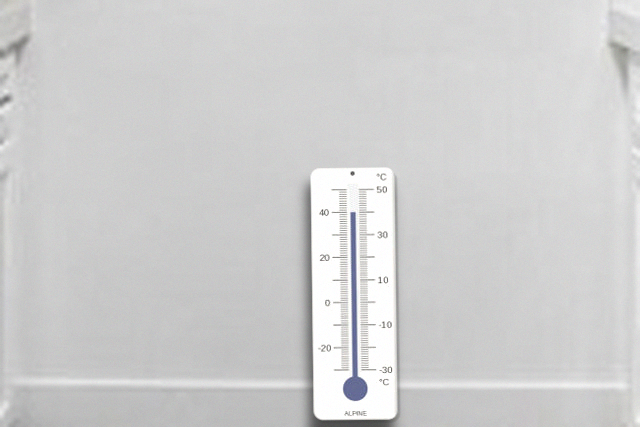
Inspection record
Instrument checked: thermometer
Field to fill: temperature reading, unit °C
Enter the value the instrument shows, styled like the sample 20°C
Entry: 40°C
